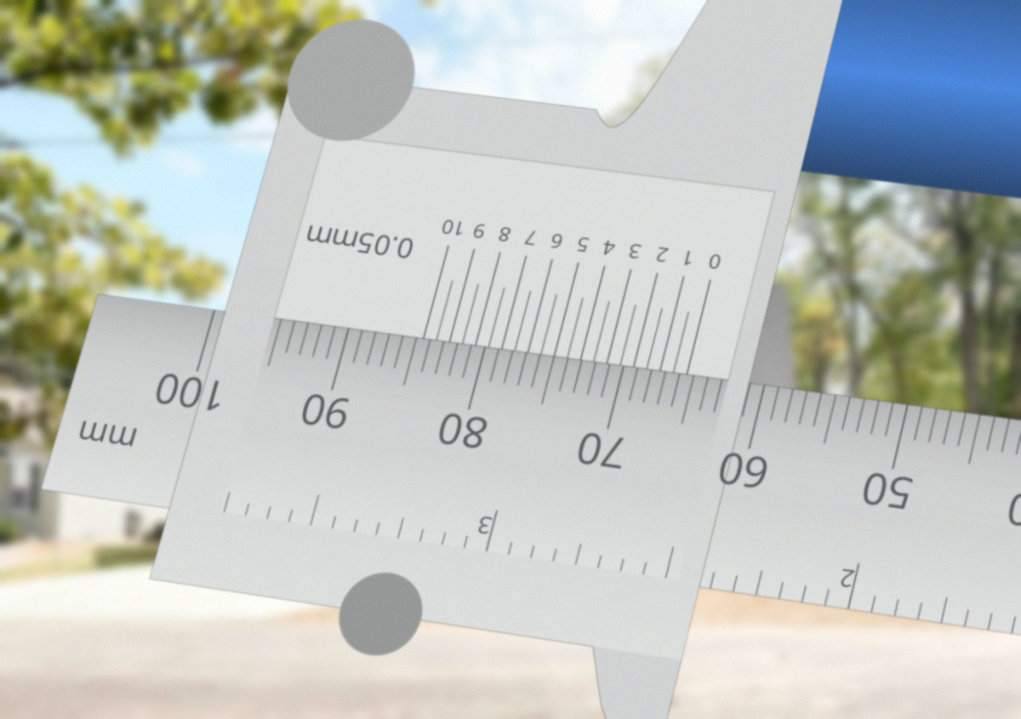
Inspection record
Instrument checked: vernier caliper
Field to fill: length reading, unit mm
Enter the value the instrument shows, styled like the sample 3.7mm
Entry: 65.5mm
